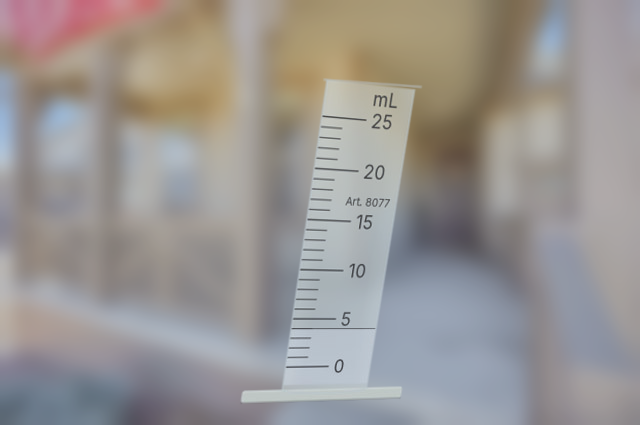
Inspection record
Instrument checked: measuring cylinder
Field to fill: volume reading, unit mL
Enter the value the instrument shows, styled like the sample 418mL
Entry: 4mL
